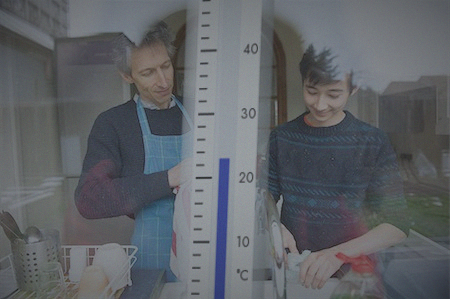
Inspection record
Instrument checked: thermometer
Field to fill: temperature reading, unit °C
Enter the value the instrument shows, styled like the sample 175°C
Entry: 23°C
